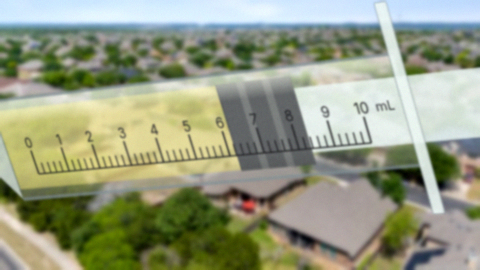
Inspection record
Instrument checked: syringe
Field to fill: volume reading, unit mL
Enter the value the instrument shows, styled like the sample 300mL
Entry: 6.2mL
